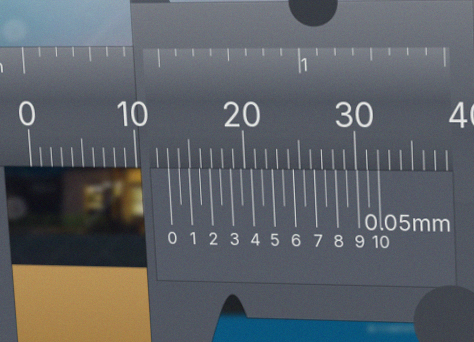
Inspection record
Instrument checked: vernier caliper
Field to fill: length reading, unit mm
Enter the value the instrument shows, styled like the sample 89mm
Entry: 13.0mm
